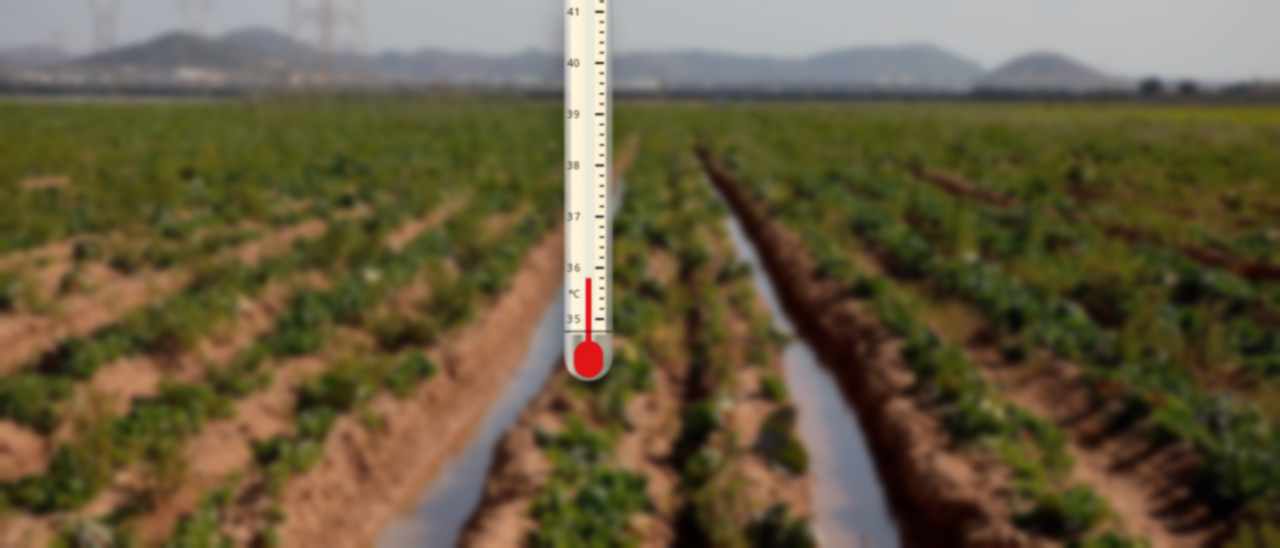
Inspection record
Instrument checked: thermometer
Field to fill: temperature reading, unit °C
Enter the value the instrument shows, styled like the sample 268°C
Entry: 35.8°C
